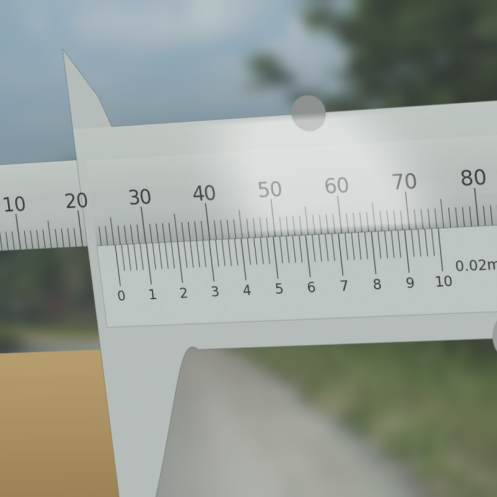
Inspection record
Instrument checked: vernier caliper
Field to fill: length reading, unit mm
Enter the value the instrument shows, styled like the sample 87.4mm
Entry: 25.2mm
